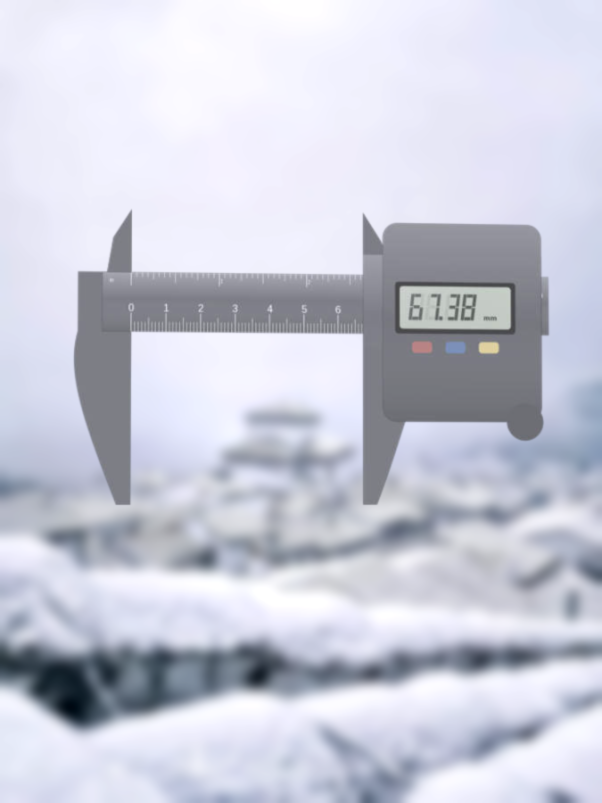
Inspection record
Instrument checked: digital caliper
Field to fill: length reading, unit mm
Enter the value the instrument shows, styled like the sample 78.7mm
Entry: 67.38mm
